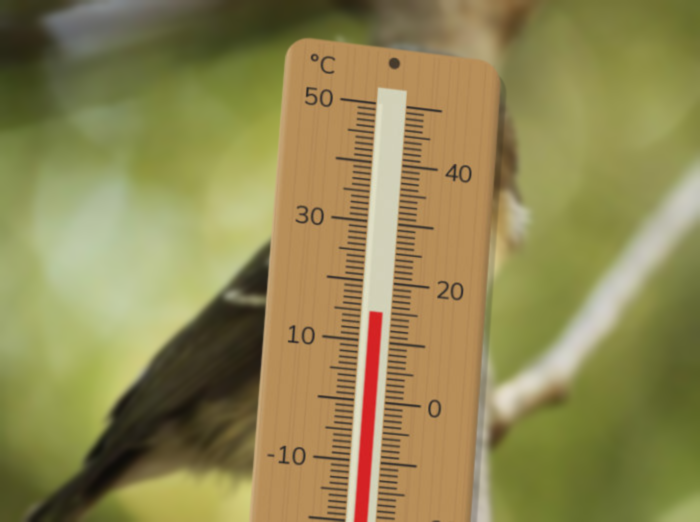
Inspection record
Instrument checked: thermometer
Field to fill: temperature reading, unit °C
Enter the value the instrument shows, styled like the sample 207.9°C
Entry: 15°C
